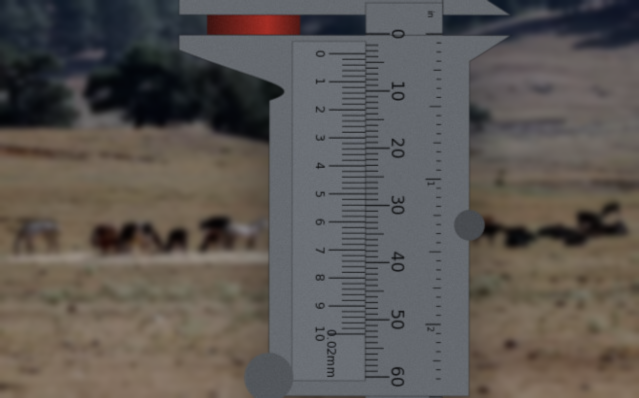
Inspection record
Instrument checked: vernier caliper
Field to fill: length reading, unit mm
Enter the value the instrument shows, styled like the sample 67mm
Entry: 3.5mm
